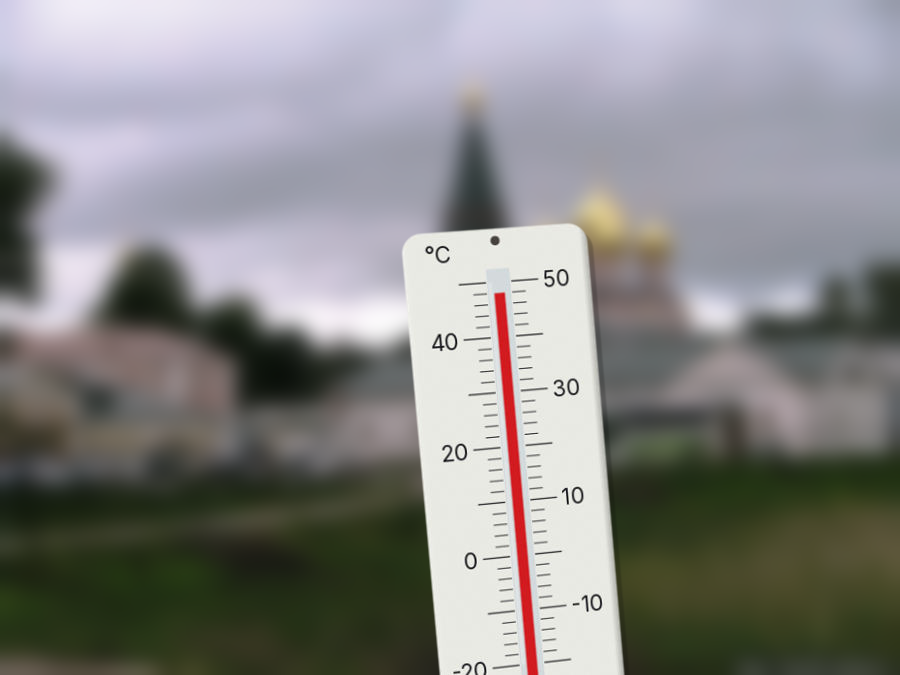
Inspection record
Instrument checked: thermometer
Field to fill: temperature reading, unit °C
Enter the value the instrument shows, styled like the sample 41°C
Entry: 48°C
